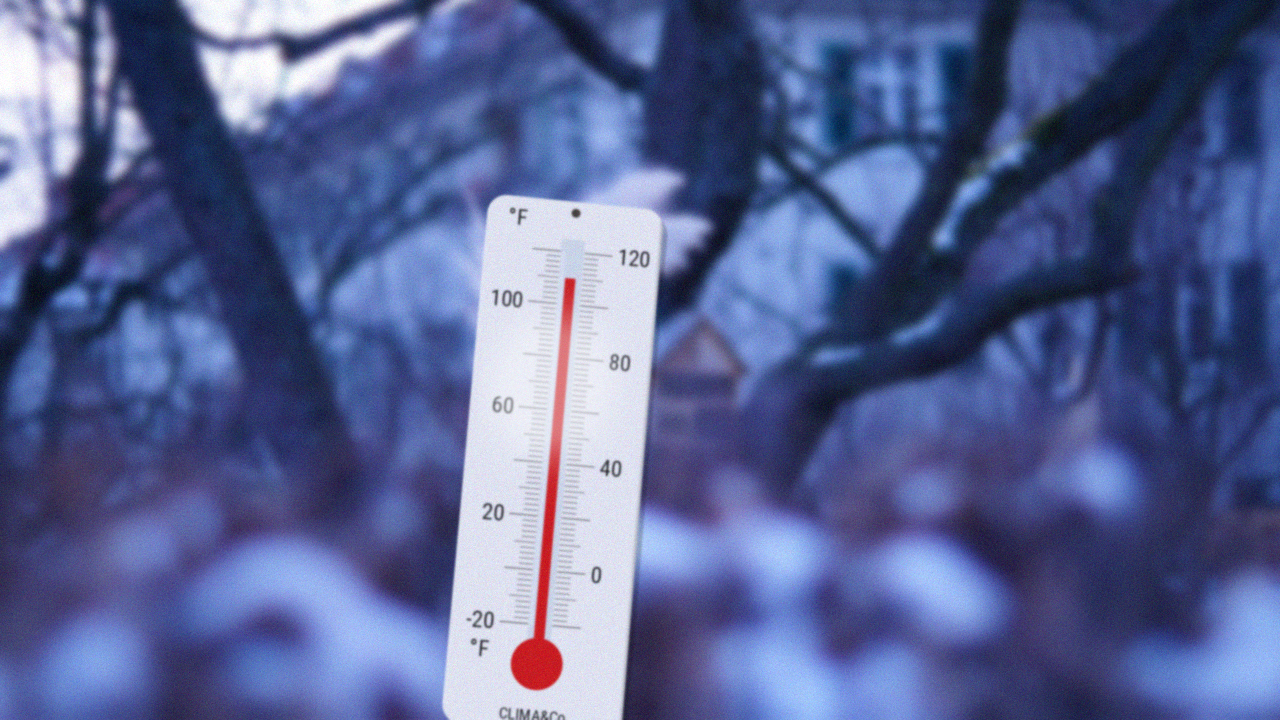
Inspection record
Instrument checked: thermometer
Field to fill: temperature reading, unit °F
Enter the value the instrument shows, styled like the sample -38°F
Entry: 110°F
